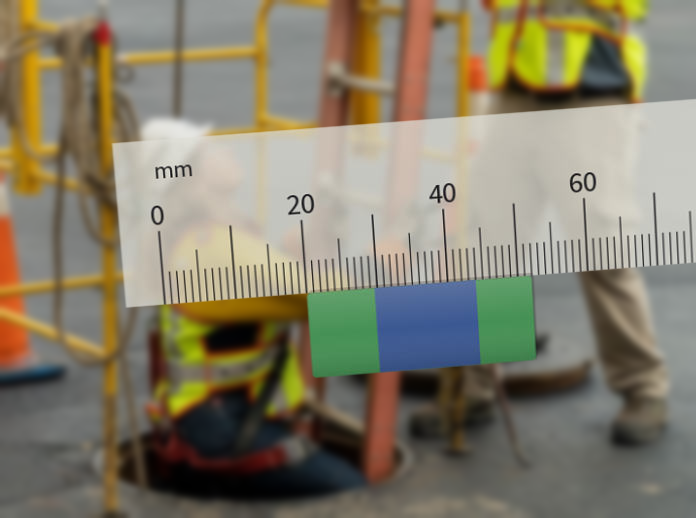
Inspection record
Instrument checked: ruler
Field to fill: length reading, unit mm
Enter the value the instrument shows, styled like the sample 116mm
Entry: 32mm
